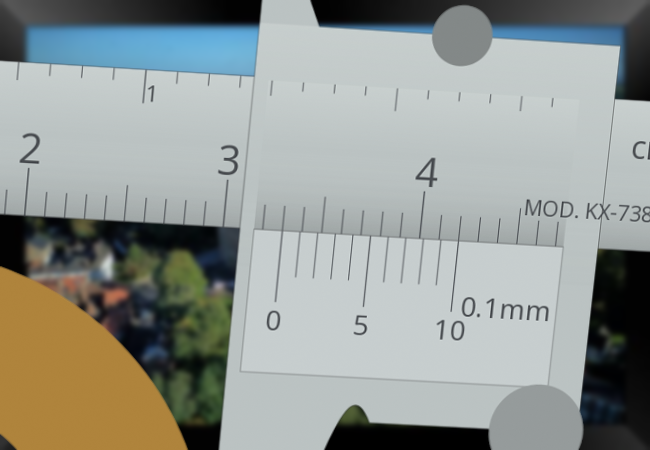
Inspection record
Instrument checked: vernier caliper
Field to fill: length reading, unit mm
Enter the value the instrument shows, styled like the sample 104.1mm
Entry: 33.0mm
